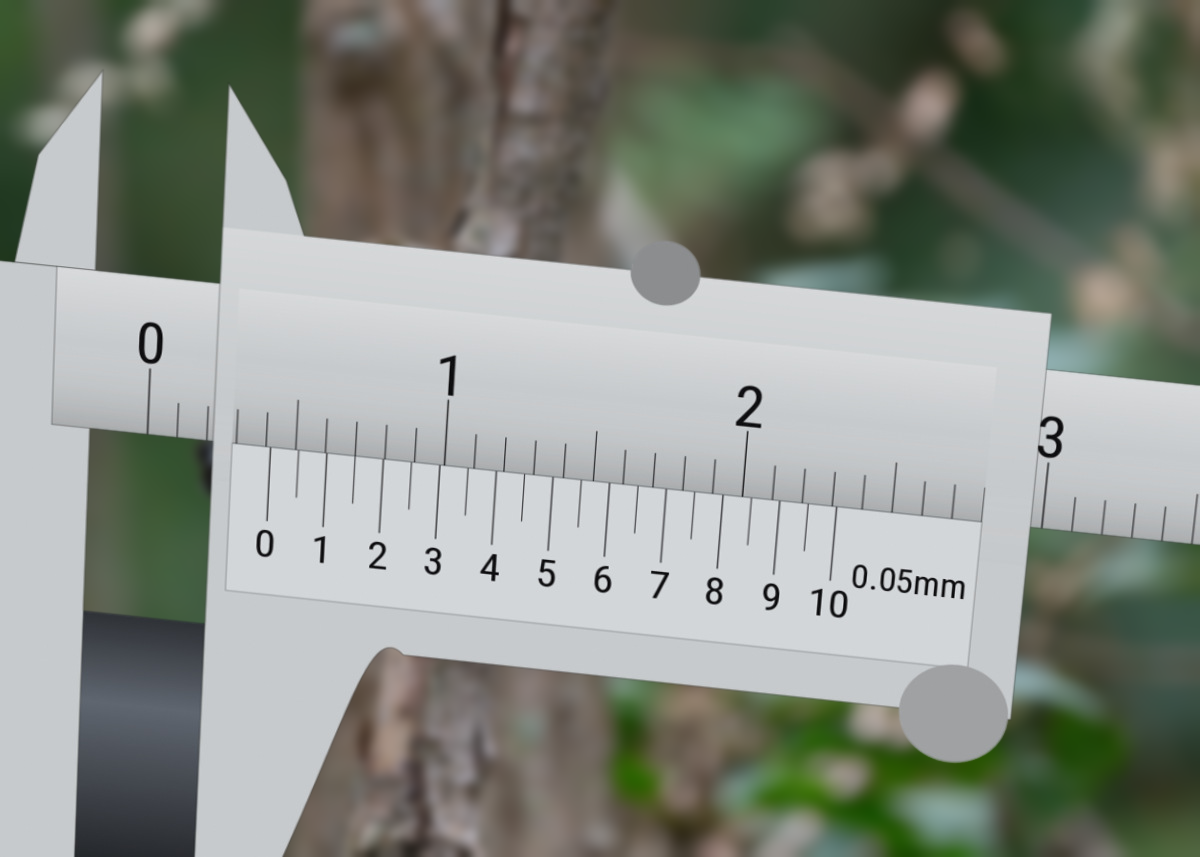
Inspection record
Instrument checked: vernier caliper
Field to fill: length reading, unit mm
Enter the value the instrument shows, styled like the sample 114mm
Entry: 4.15mm
